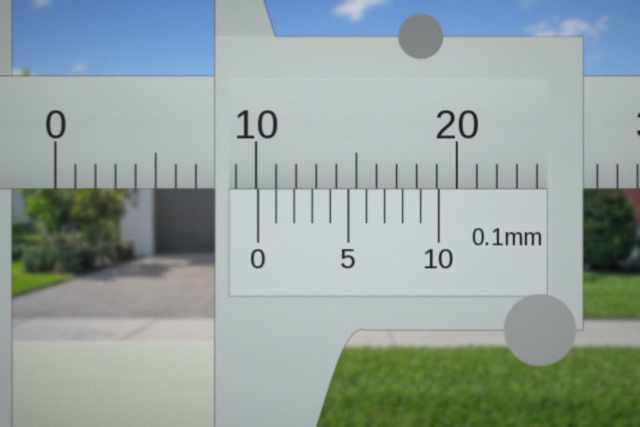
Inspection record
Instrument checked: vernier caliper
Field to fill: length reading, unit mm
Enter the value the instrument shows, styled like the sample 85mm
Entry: 10.1mm
